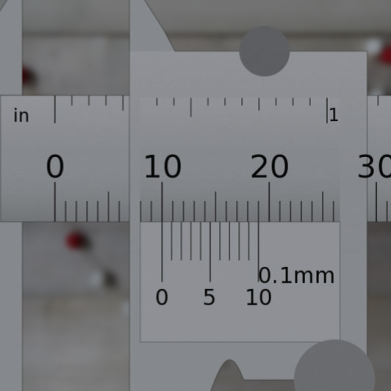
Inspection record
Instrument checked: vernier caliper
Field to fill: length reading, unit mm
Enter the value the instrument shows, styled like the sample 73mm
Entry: 10.0mm
